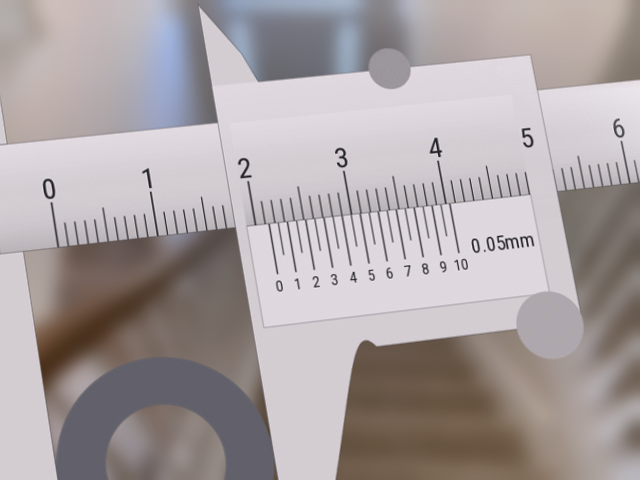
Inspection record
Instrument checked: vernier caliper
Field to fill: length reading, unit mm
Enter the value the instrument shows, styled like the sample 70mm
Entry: 21.4mm
